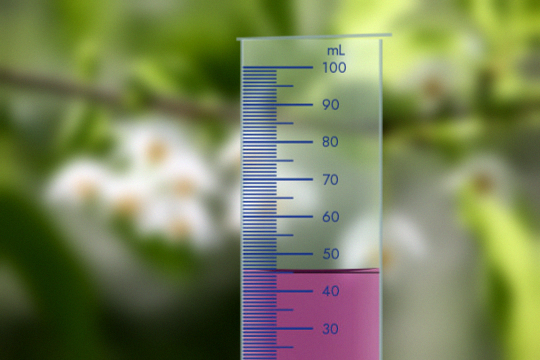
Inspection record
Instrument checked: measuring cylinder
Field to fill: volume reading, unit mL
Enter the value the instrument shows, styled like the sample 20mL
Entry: 45mL
